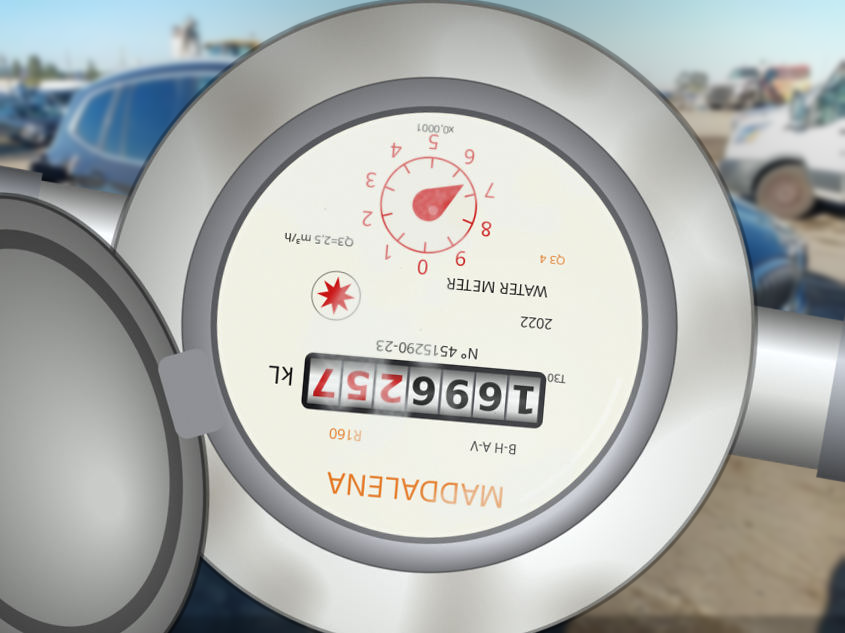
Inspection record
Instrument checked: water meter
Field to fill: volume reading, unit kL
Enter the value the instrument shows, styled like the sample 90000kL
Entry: 1696.2576kL
